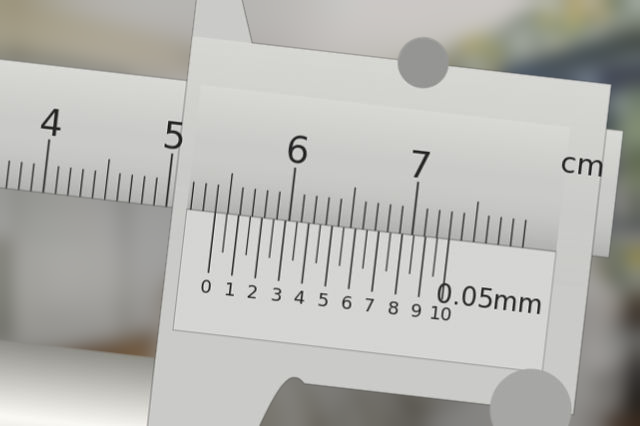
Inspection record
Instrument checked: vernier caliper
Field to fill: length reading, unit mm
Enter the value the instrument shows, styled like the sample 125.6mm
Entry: 54.0mm
